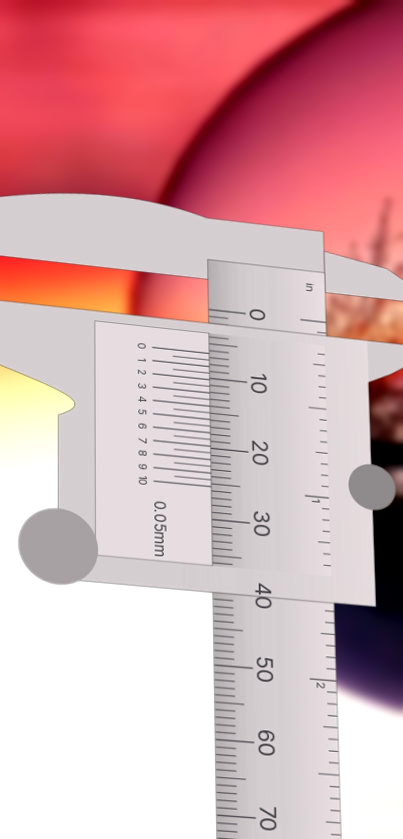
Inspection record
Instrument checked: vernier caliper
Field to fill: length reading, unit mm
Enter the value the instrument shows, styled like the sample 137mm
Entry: 6.4mm
